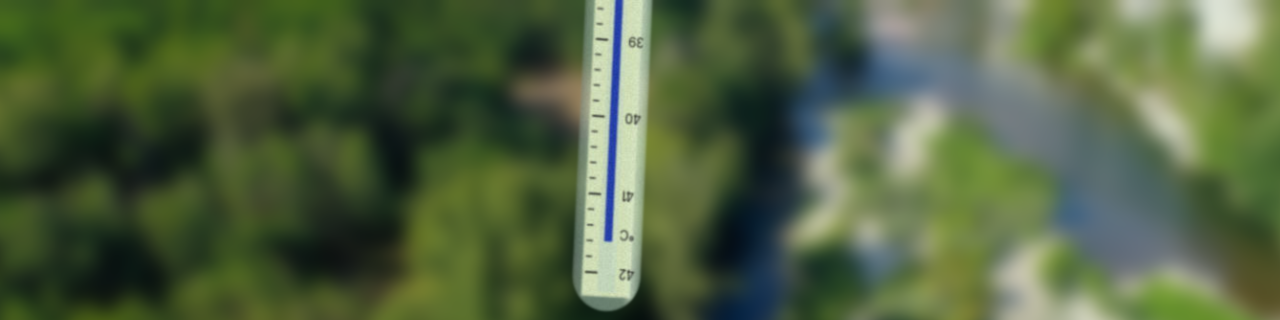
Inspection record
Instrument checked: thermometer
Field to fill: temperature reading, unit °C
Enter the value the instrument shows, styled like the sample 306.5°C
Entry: 41.6°C
